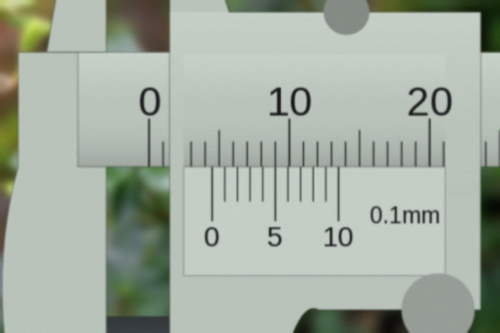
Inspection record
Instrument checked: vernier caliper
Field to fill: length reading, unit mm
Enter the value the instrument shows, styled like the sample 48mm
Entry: 4.5mm
